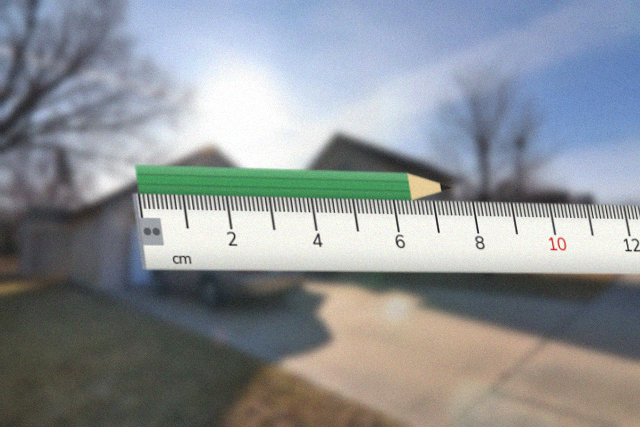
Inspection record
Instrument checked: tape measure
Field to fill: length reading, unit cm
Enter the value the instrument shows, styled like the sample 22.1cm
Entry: 7.5cm
